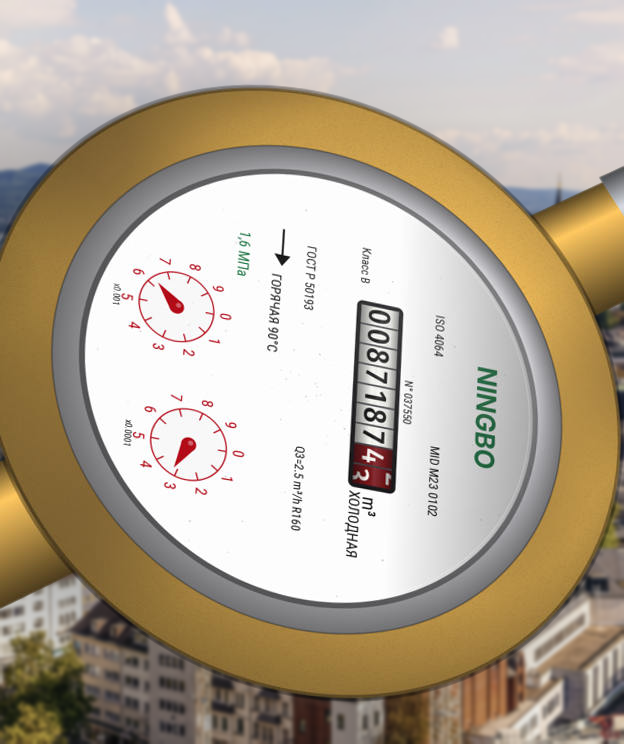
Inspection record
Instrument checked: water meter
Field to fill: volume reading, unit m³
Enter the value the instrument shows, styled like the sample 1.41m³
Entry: 87187.4263m³
